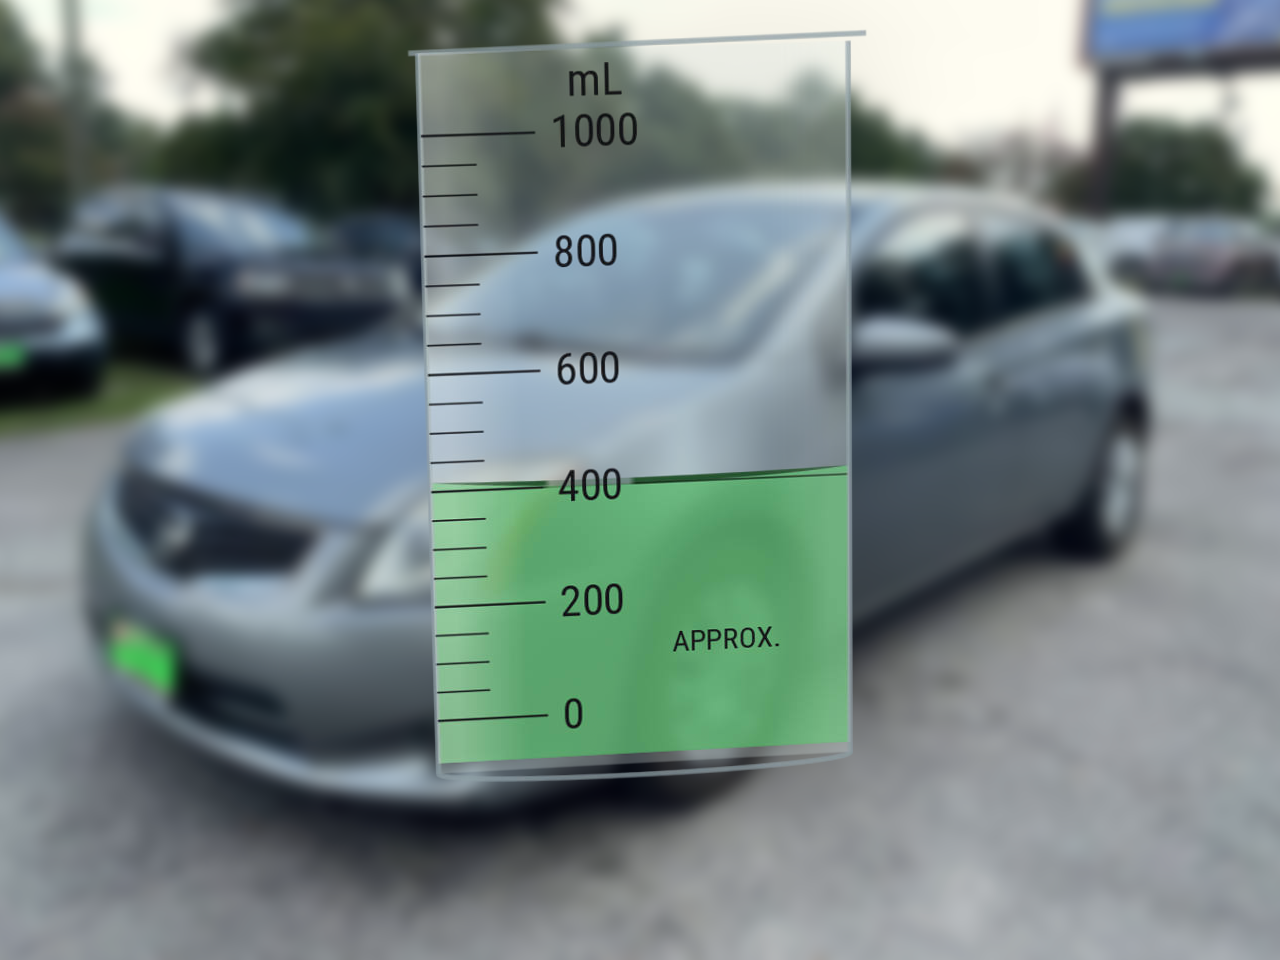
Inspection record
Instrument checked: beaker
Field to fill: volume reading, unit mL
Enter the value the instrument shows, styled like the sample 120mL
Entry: 400mL
